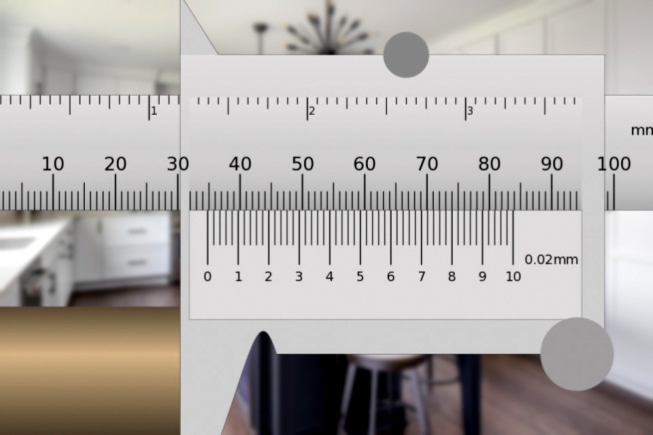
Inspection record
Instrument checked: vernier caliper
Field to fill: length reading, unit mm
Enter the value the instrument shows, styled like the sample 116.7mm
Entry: 34.8mm
